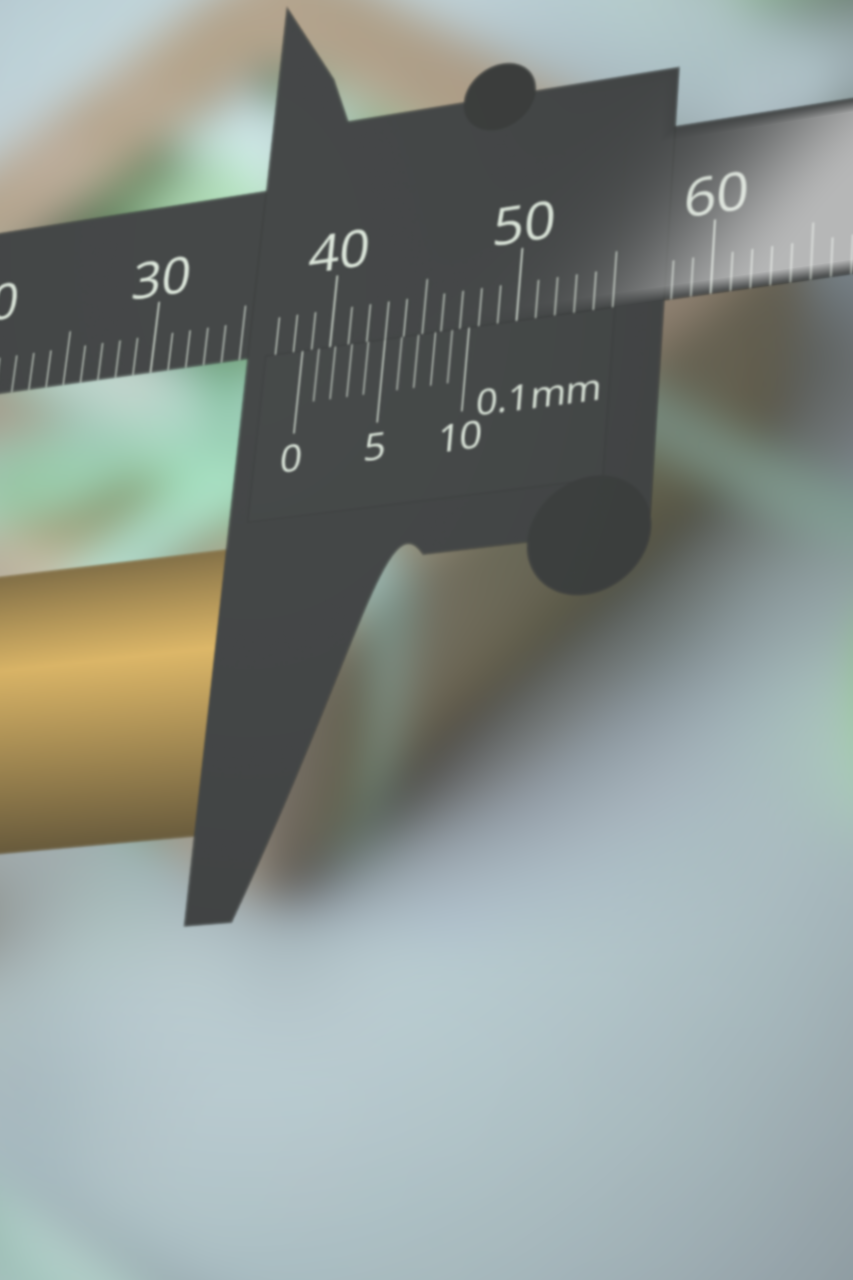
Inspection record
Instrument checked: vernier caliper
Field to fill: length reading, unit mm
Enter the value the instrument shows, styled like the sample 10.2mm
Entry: 38.5mm
